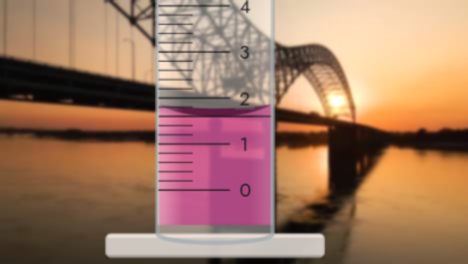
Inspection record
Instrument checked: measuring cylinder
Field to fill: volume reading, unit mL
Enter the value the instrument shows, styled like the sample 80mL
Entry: 1.6mL
